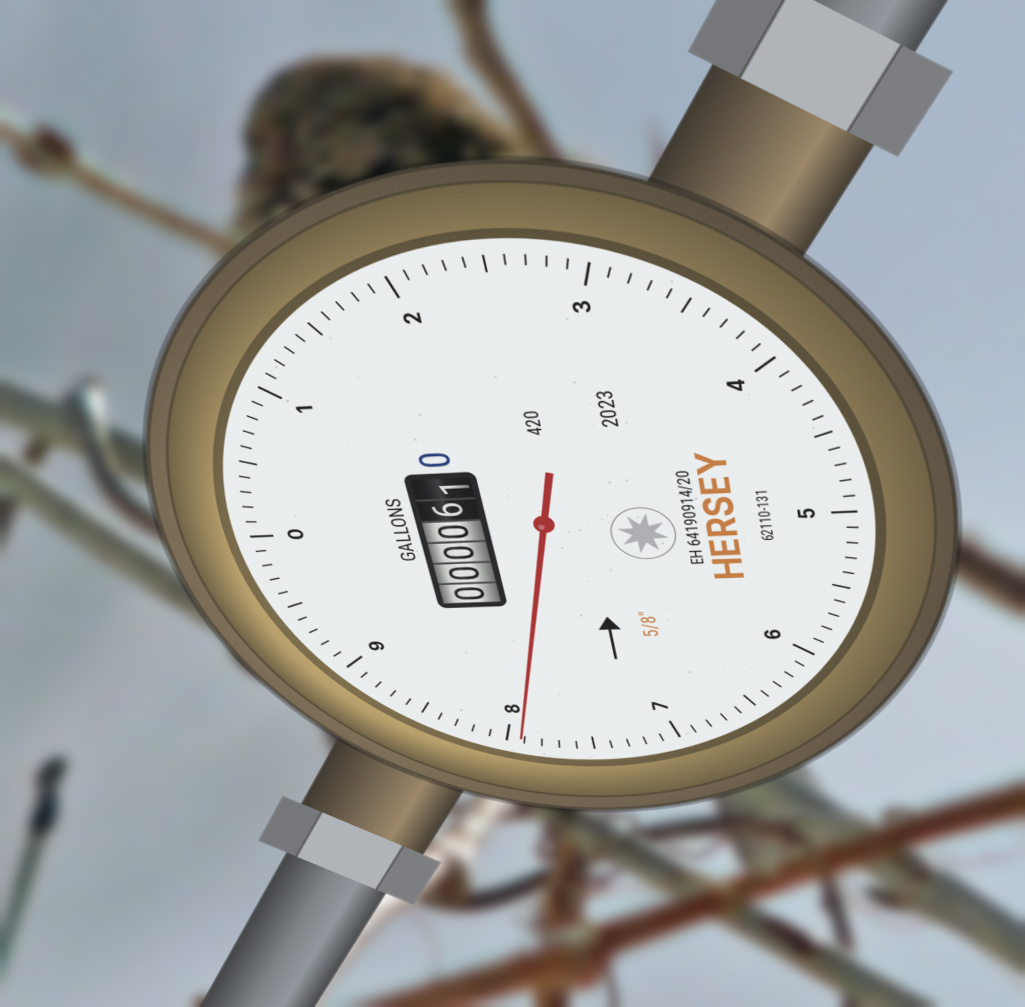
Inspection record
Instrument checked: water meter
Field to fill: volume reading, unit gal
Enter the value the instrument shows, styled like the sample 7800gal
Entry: 607.9gal
